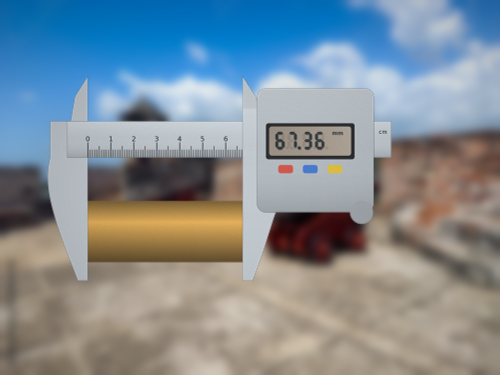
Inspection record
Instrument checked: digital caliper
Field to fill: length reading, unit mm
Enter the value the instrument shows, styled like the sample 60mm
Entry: 67.36mm
